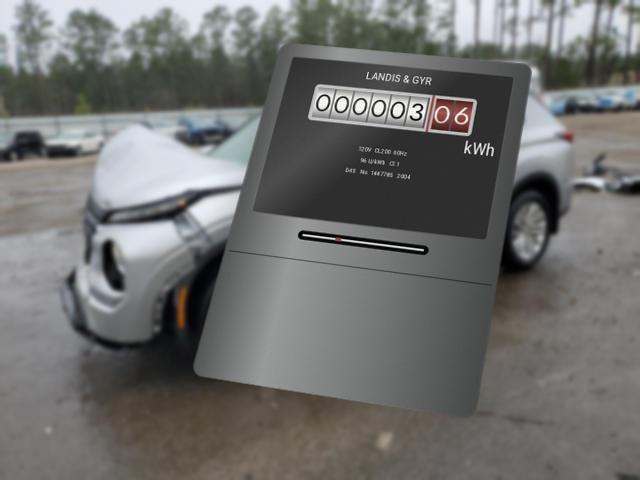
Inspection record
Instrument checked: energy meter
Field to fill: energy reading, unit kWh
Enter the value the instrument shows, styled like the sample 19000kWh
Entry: 3.06kWh
